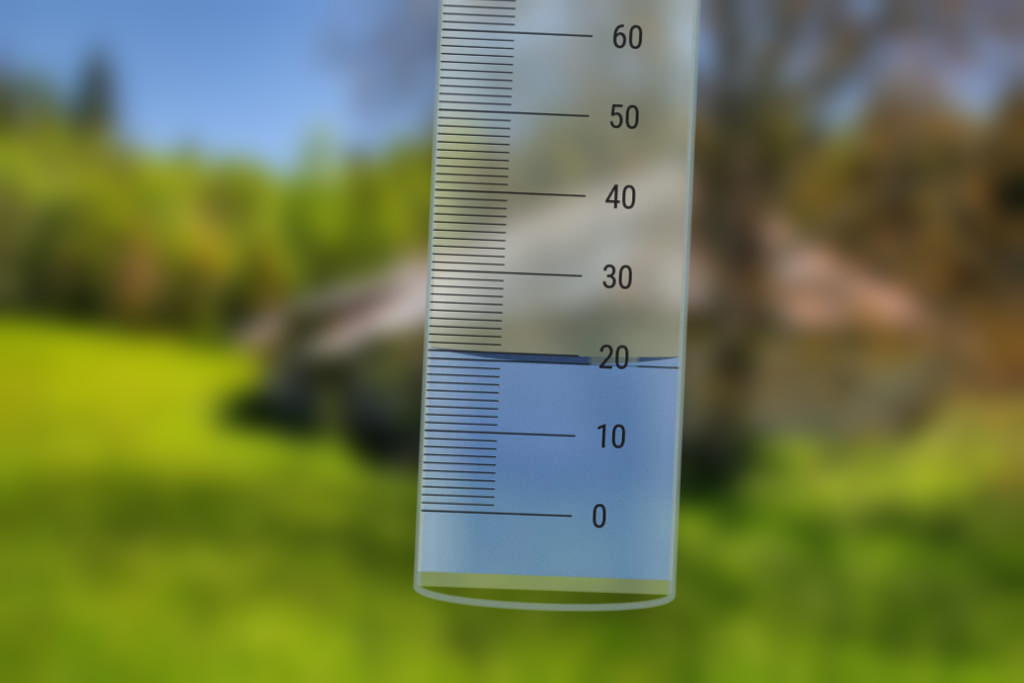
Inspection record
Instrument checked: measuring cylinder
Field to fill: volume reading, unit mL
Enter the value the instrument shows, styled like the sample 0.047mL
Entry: 19mL
